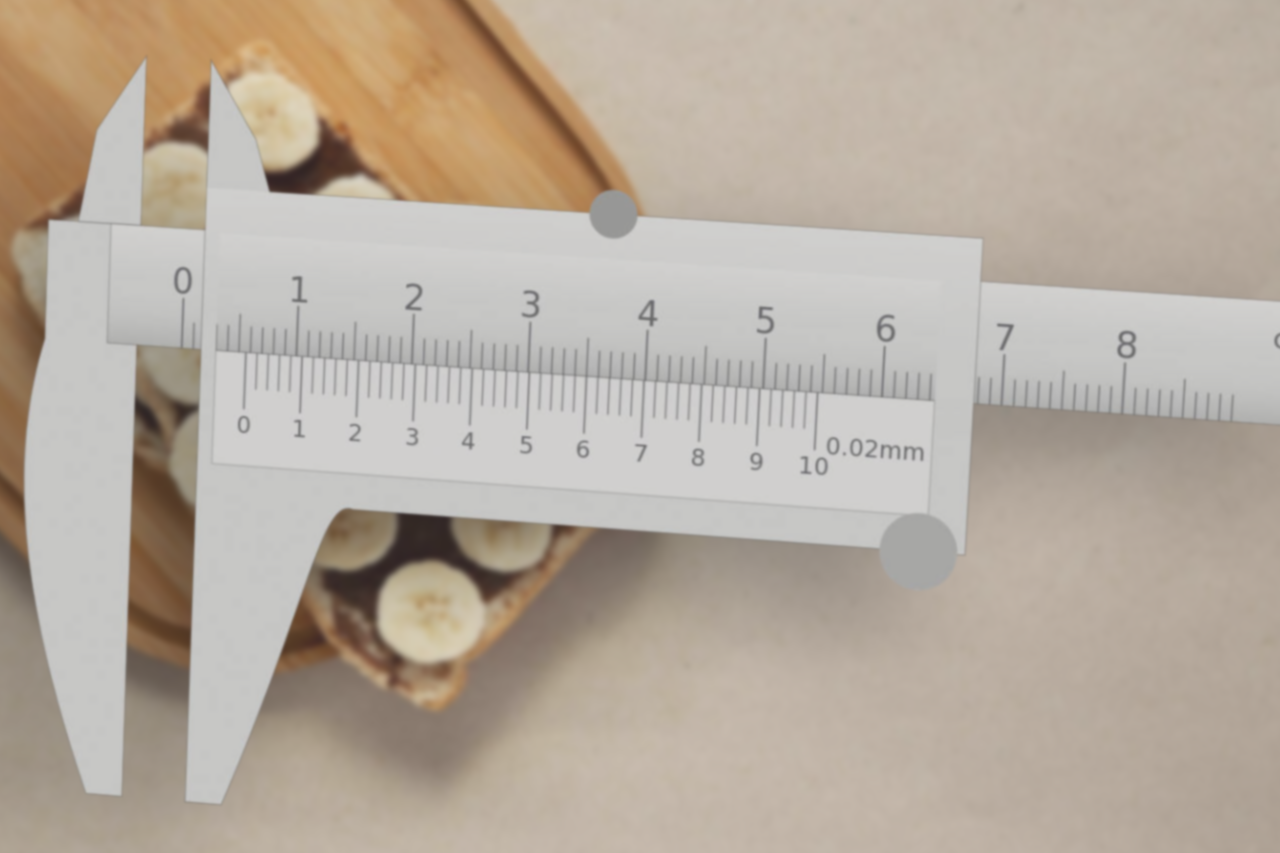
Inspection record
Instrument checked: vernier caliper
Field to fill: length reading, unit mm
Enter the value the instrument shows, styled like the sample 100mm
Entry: 5.6mm
